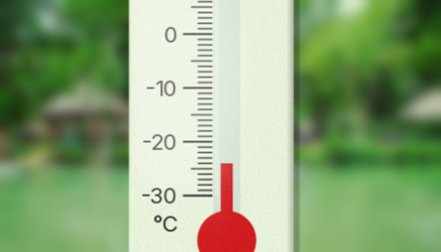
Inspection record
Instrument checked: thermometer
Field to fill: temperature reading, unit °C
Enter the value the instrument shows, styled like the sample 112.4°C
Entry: -24°C
